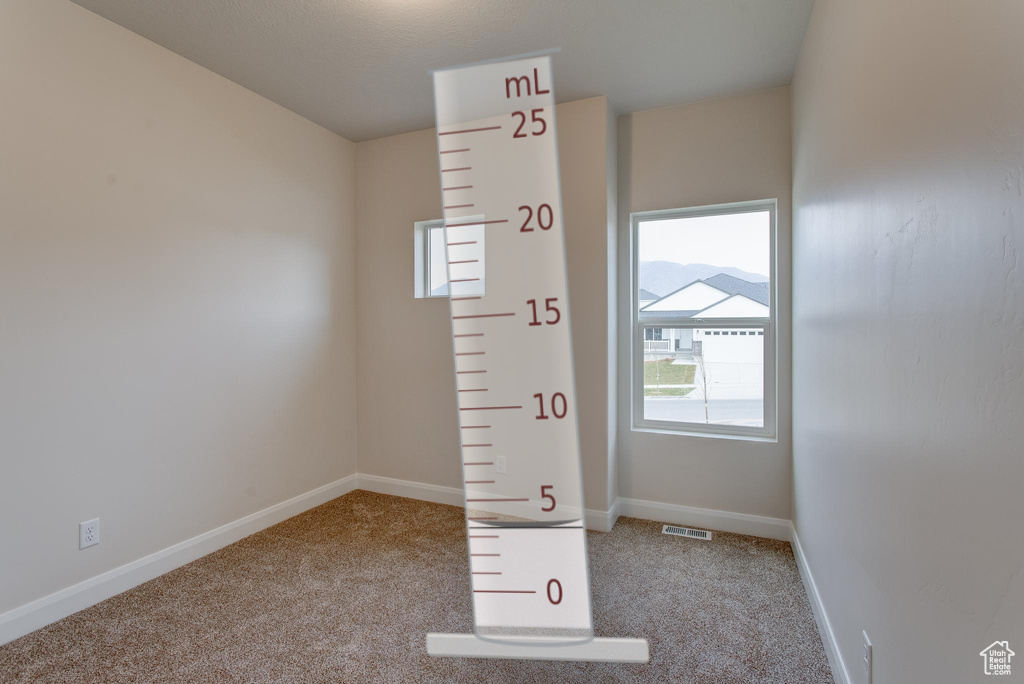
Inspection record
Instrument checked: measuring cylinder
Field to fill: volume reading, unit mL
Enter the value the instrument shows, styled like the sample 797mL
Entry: 3.5mL
